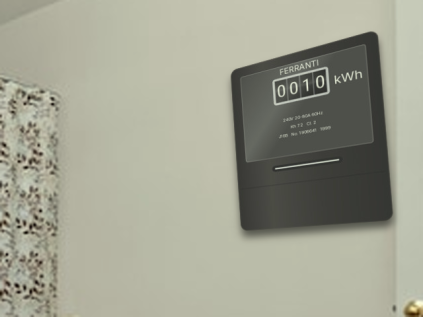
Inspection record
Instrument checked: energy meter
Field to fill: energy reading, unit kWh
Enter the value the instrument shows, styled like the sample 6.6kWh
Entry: 10kWh
